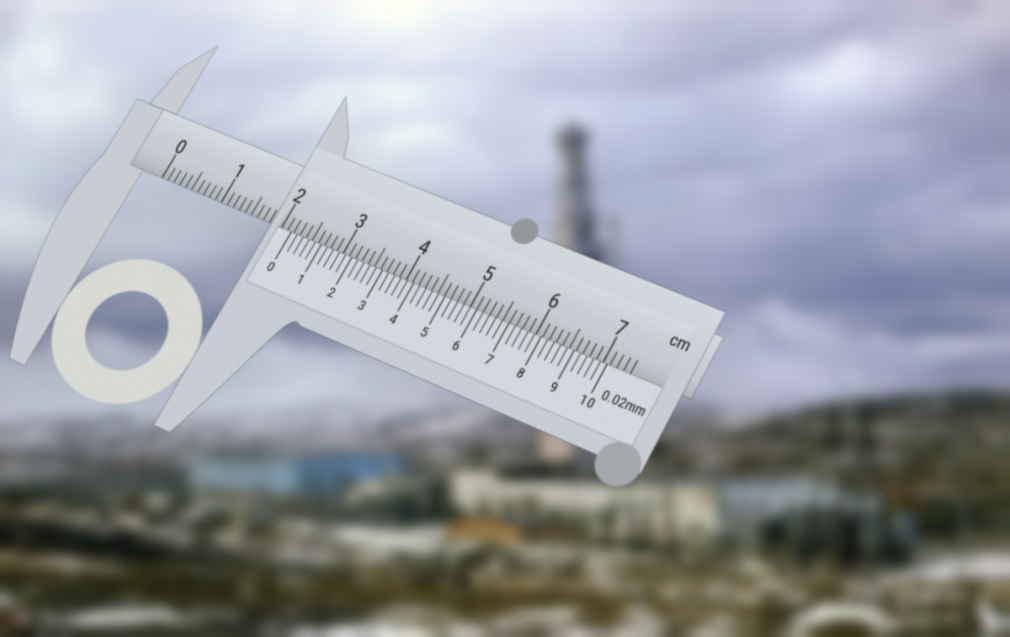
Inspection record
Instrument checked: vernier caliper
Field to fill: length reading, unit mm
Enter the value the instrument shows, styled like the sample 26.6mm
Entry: 21.6mm
